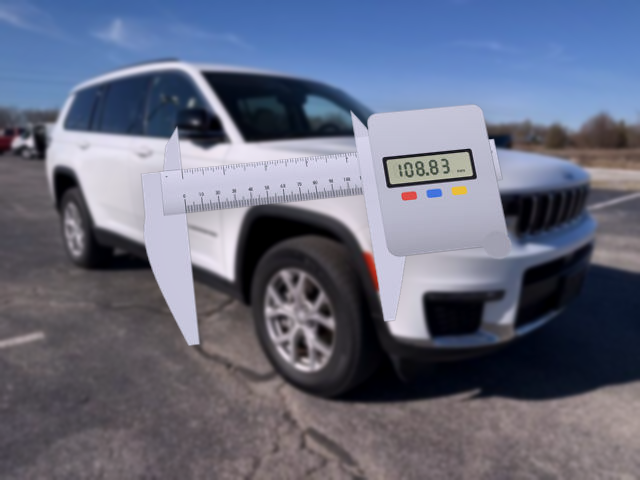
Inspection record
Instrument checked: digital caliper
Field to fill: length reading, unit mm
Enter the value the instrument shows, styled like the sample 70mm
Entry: 108.83mm
